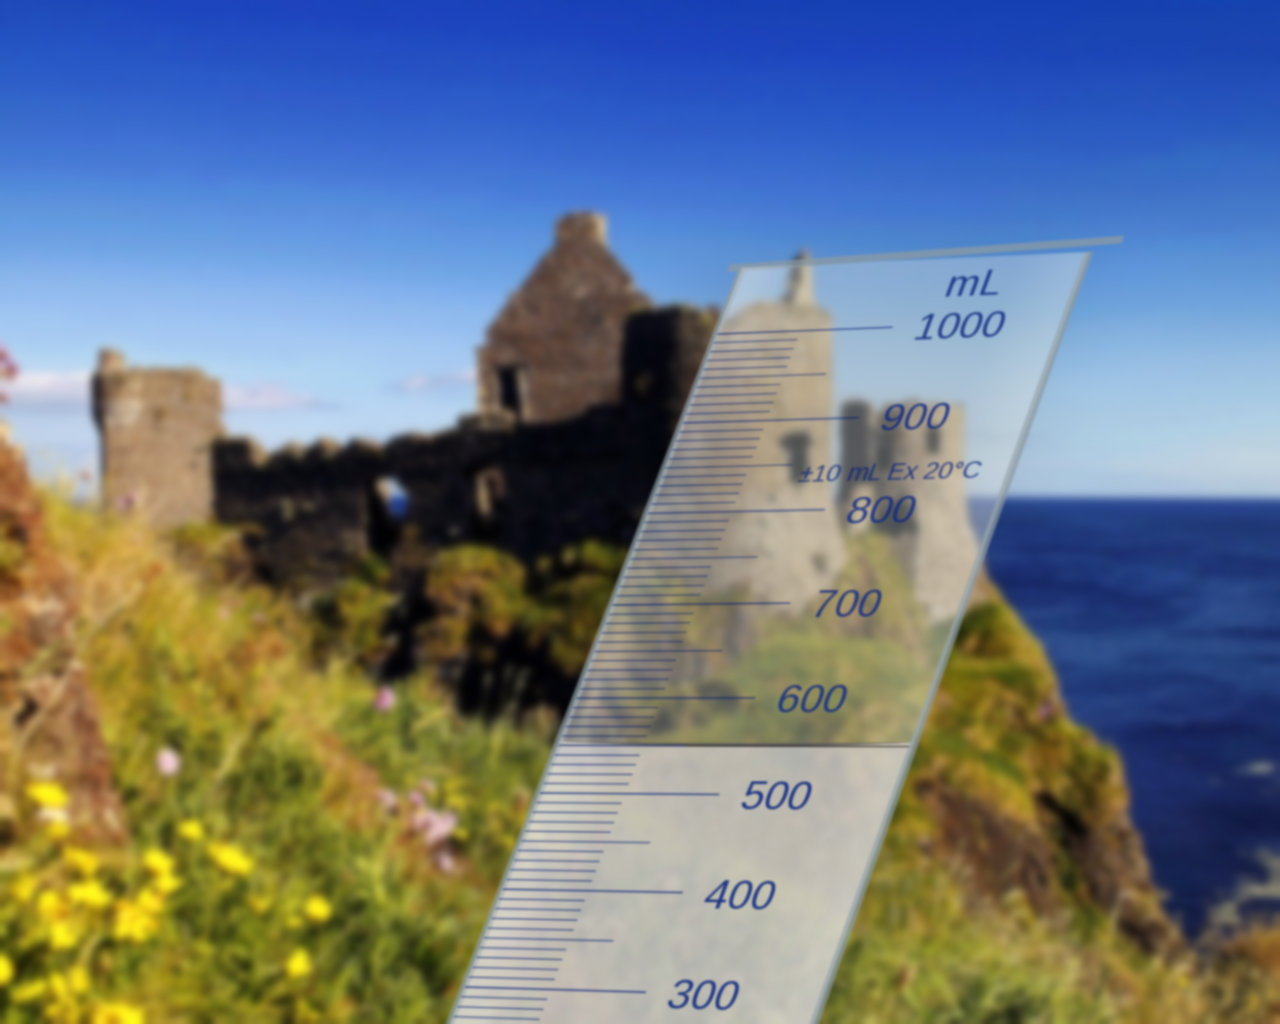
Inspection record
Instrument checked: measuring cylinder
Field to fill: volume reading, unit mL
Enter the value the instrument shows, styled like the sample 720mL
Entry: 550mL
